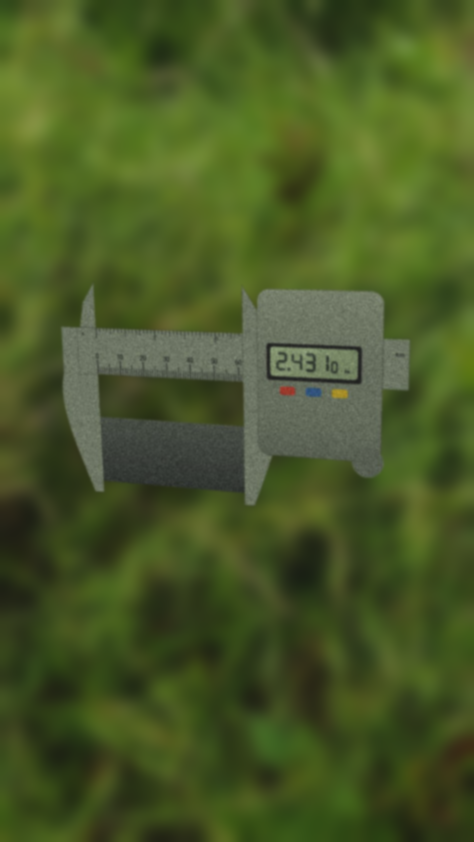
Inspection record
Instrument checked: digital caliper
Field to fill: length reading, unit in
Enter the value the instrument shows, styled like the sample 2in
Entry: 2.4310in
